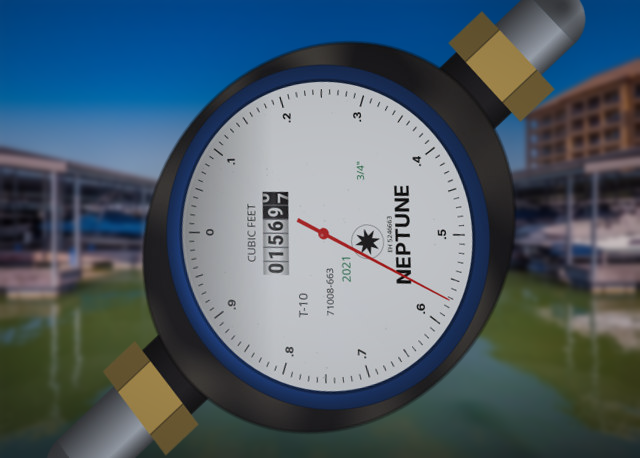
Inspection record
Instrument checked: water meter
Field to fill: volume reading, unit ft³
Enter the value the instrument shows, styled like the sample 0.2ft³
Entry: 15696.57ft³
